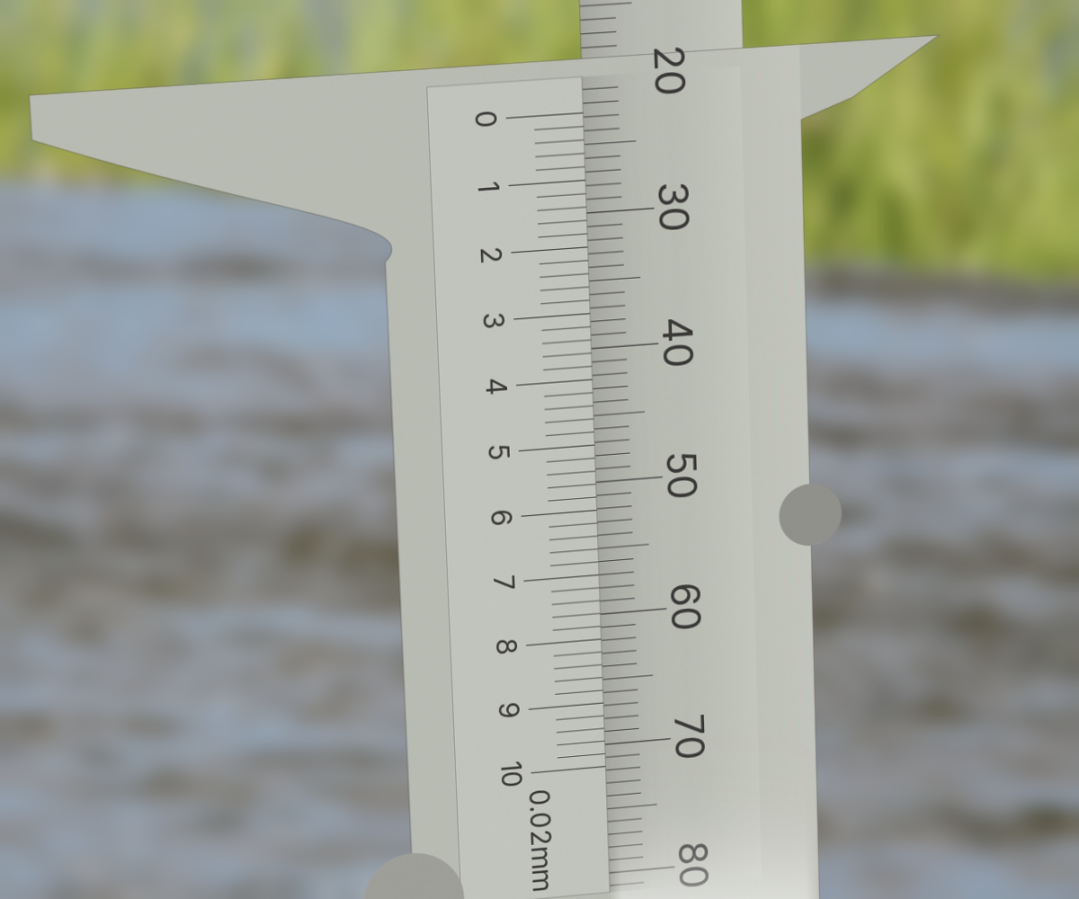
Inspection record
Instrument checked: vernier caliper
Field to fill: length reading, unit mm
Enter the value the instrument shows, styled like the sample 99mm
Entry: 22.7mm
